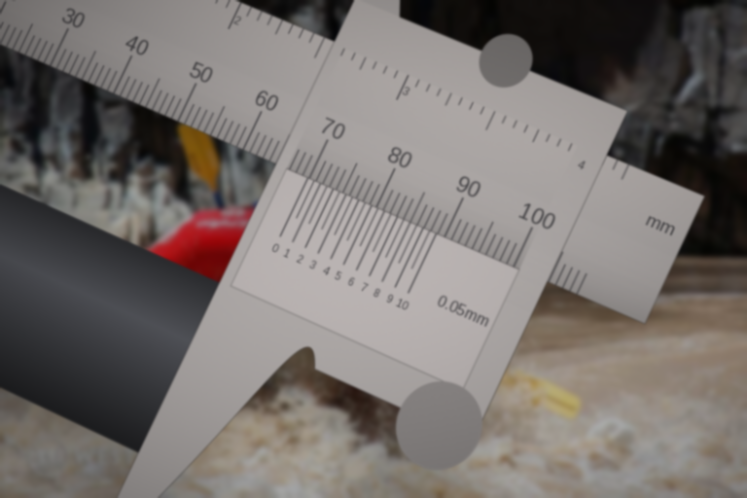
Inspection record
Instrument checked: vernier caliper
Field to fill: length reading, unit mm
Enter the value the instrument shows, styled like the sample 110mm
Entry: 69.8mm
